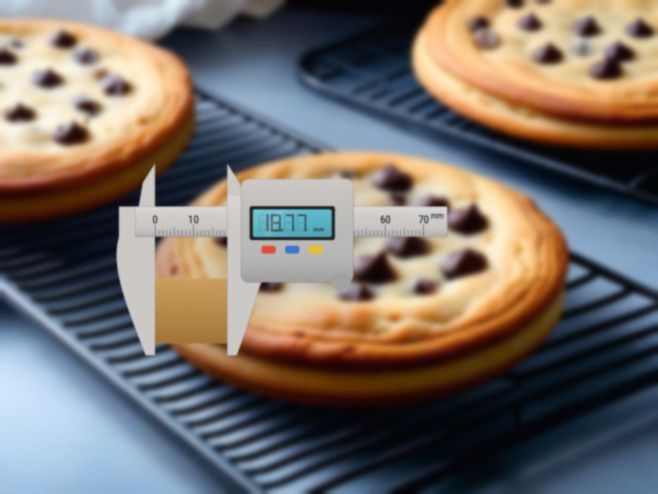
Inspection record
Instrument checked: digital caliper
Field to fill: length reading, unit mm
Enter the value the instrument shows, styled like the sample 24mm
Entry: 18.77mm
